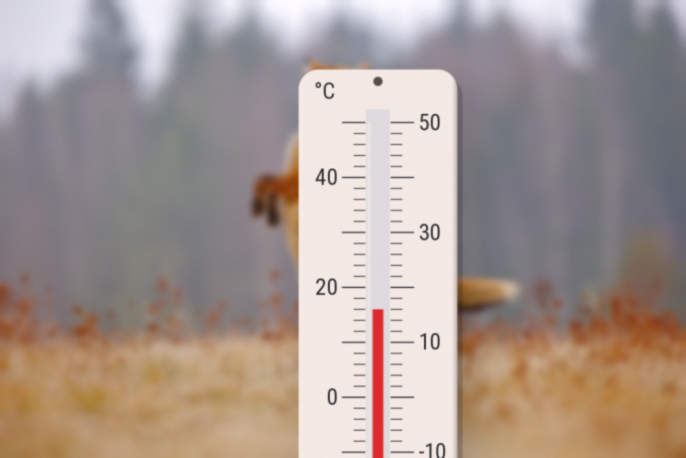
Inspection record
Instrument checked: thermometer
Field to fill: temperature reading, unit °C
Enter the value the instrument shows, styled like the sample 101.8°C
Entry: 16°C
